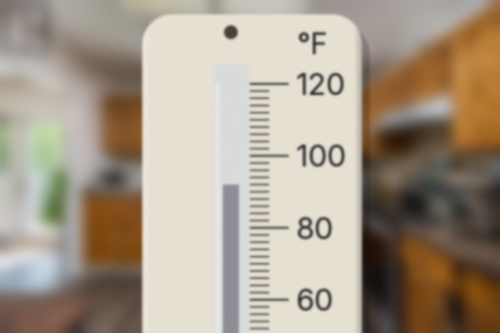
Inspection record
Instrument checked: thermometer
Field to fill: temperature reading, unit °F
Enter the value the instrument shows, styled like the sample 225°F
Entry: 92°F
